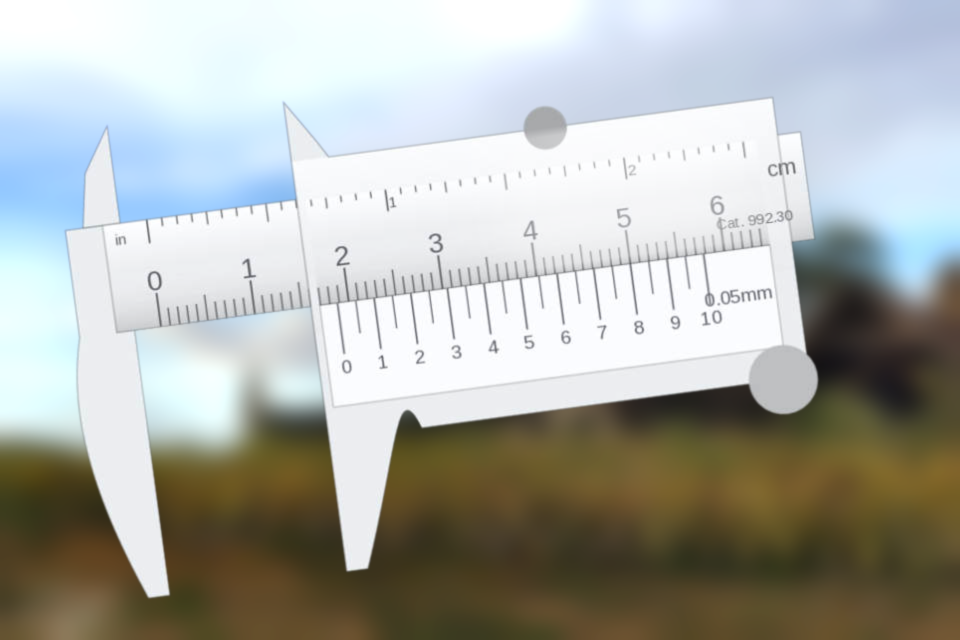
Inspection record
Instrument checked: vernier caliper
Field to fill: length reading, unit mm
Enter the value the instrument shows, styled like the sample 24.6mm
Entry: 18.8mm
